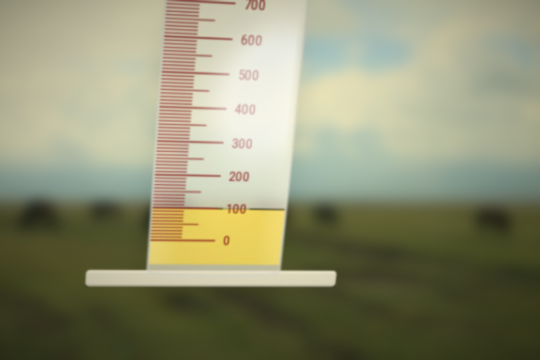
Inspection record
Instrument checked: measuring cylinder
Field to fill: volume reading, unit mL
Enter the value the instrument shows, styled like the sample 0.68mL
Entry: 100mL
